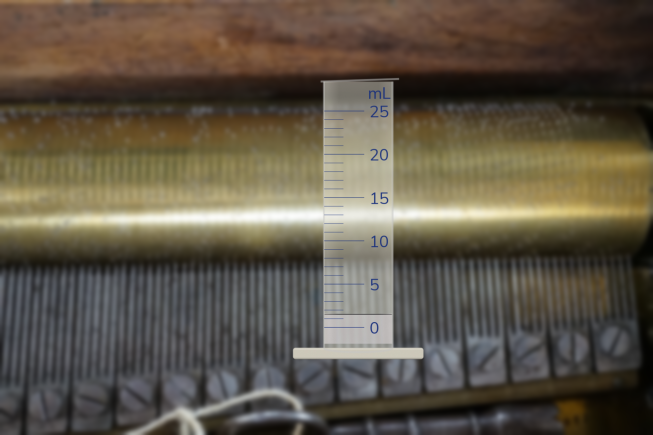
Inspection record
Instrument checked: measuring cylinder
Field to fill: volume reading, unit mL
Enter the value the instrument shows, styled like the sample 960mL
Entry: 1.5mL
